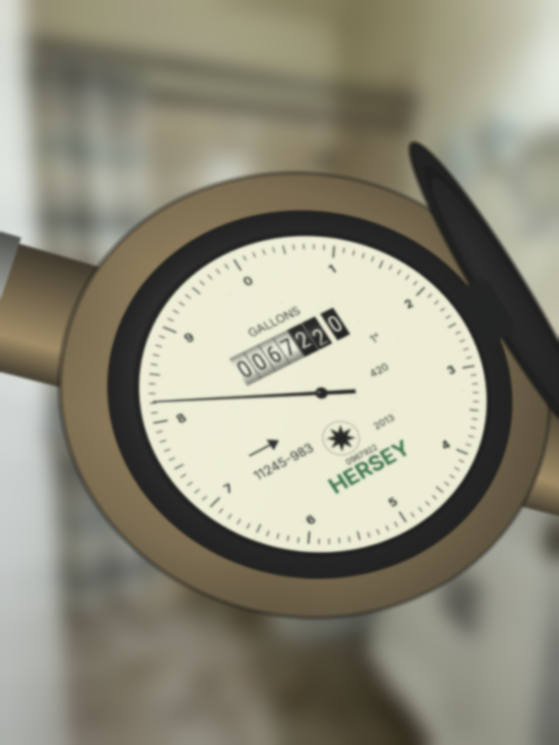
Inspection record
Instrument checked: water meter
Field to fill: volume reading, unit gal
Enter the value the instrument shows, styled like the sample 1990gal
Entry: 67218.2gal
